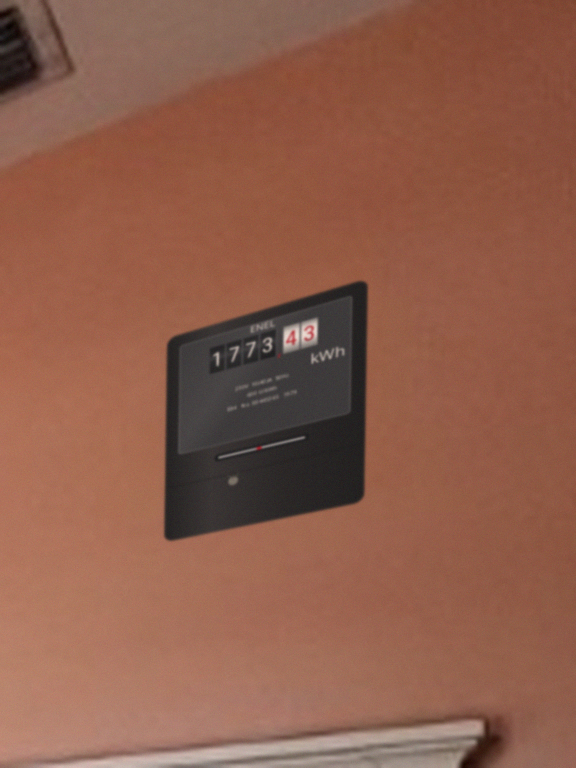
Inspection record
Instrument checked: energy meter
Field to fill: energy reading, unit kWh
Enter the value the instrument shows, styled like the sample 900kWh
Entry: 1773.43kWh
